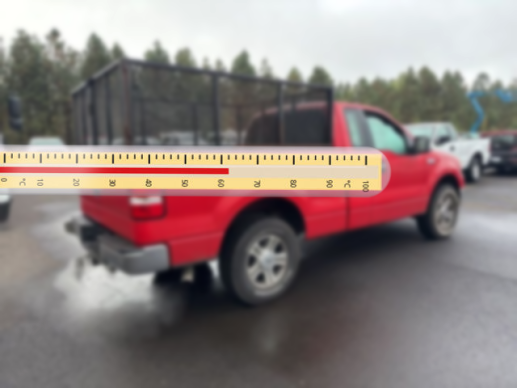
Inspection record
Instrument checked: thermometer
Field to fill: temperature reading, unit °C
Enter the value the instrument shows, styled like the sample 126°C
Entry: 62°C
